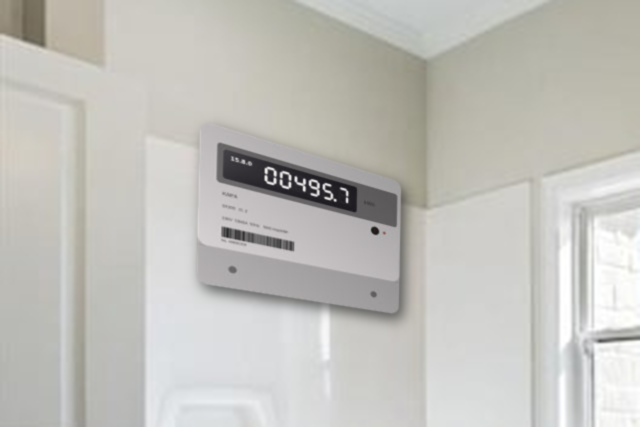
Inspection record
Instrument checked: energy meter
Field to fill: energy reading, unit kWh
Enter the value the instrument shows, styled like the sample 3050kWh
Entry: 495.7kWh
